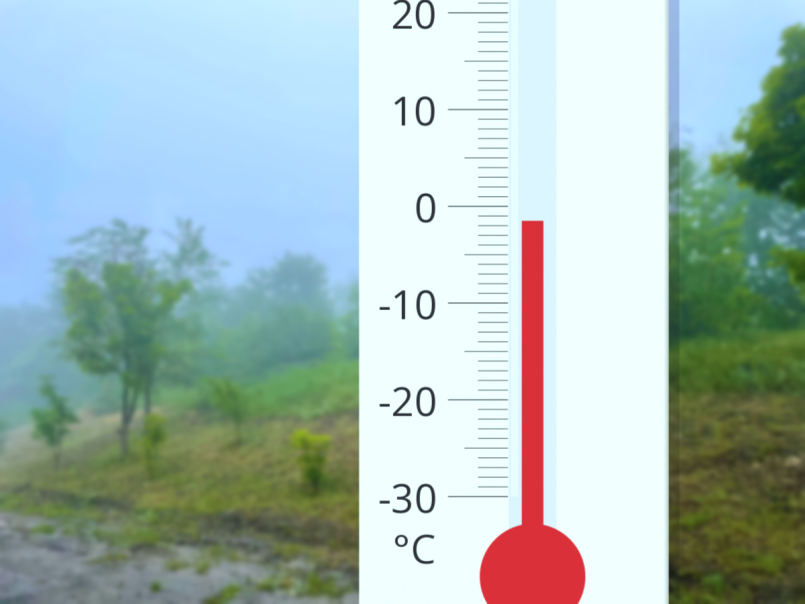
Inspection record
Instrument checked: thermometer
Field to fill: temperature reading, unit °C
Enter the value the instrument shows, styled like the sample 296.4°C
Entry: -1.5°C
